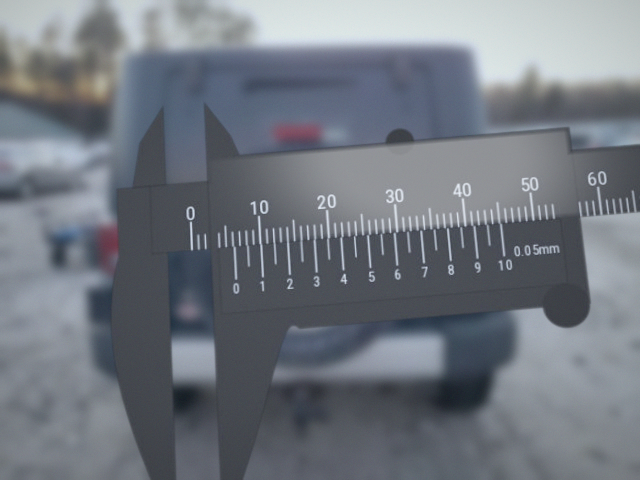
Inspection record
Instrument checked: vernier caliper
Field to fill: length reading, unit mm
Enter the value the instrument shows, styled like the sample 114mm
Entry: 6.2mm
